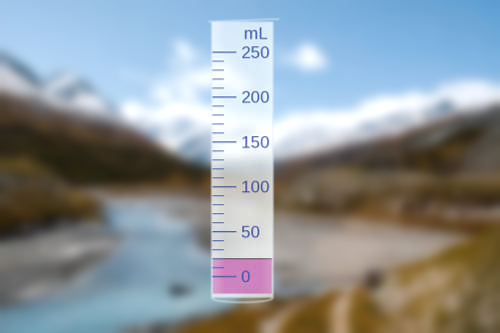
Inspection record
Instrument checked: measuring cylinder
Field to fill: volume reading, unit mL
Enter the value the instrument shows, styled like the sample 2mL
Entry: 20mL
